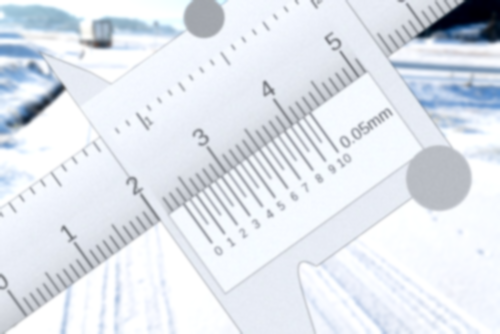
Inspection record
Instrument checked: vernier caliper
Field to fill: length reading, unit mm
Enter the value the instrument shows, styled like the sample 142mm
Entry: 23.6mm
